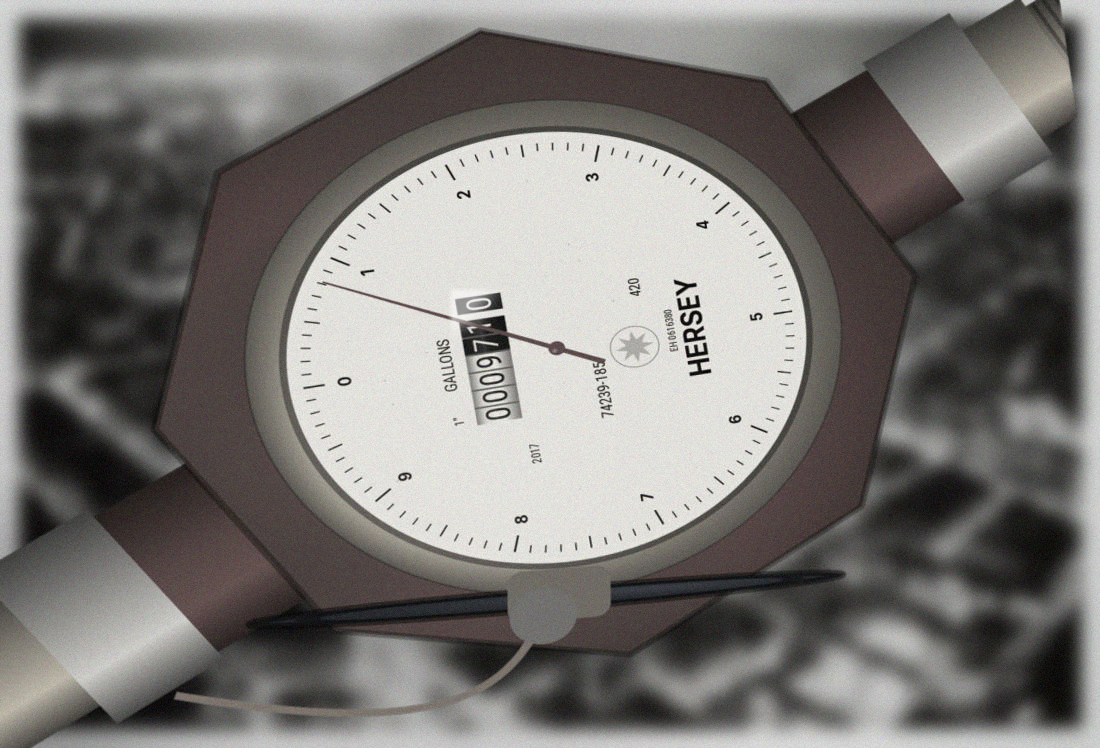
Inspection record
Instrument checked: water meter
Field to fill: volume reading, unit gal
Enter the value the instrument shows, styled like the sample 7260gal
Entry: 9710.8gal
